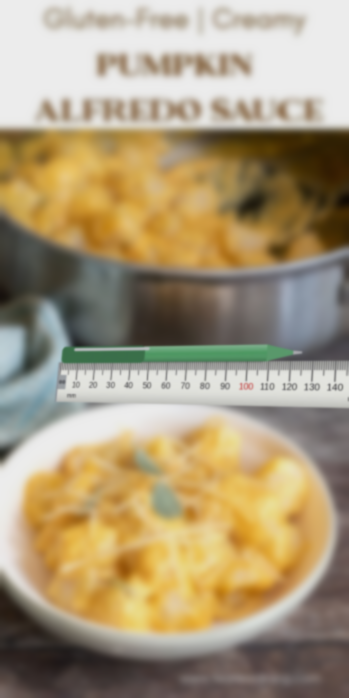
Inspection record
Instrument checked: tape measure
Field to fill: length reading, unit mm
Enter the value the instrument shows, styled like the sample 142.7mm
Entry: 125mm
